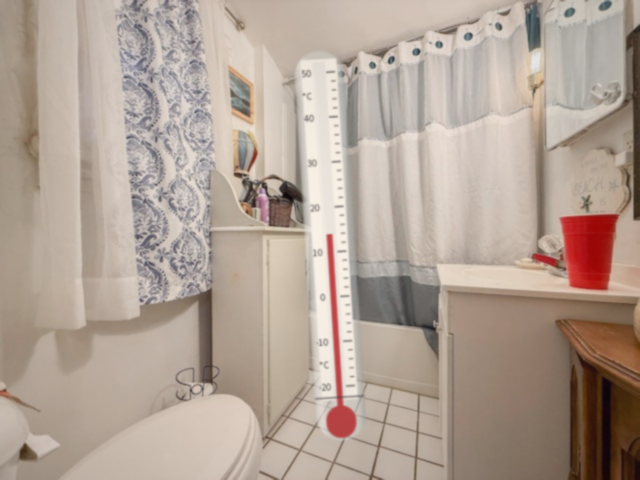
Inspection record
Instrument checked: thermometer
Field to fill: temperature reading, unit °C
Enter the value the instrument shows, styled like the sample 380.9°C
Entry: 14°C
